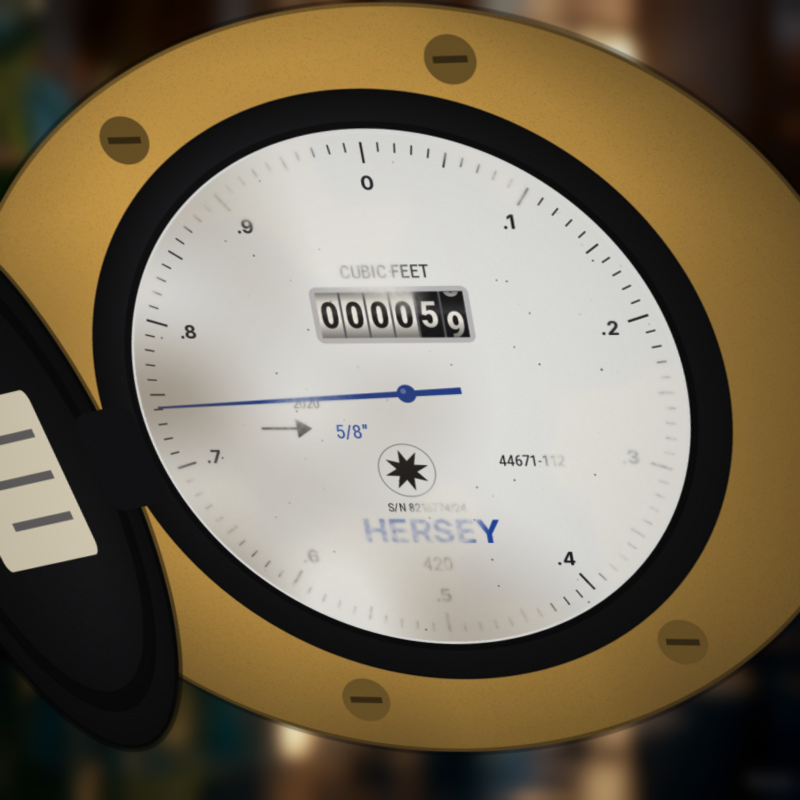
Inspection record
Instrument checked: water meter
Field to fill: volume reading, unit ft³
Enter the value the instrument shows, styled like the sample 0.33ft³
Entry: 58.74ft³
